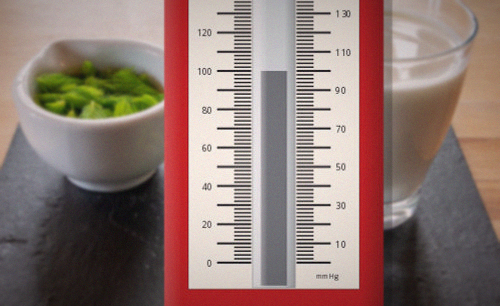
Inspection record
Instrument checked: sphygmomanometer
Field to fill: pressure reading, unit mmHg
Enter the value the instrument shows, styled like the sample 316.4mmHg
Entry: 100mmHg
